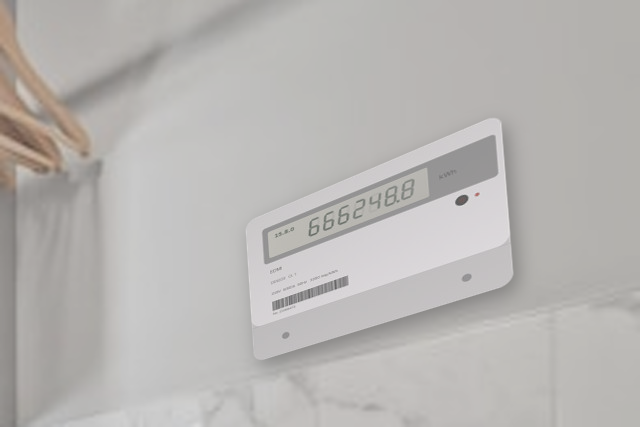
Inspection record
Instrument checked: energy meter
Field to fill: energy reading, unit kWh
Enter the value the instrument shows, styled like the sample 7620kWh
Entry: 666248.8kWh
